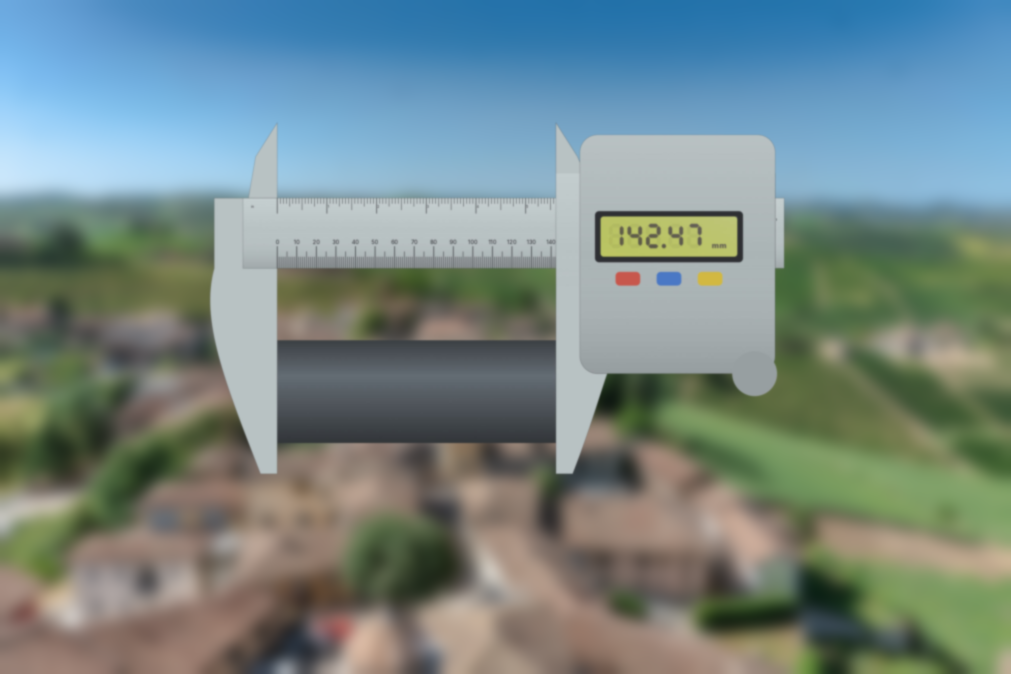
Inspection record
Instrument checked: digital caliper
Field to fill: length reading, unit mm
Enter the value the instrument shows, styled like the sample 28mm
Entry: 142.47mm
